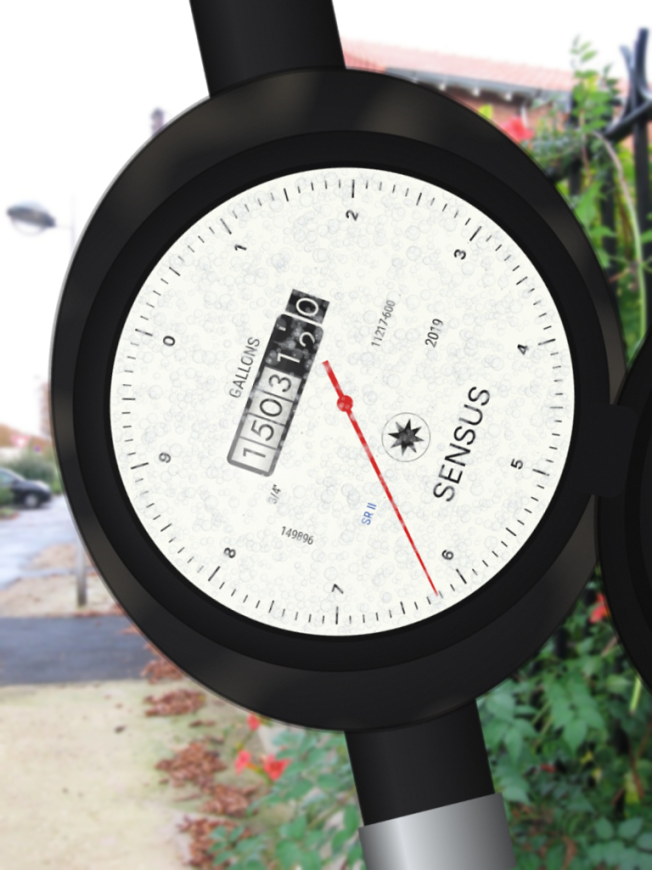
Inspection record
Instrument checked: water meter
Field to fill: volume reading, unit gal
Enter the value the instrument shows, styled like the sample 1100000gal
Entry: 1503116.2gal
